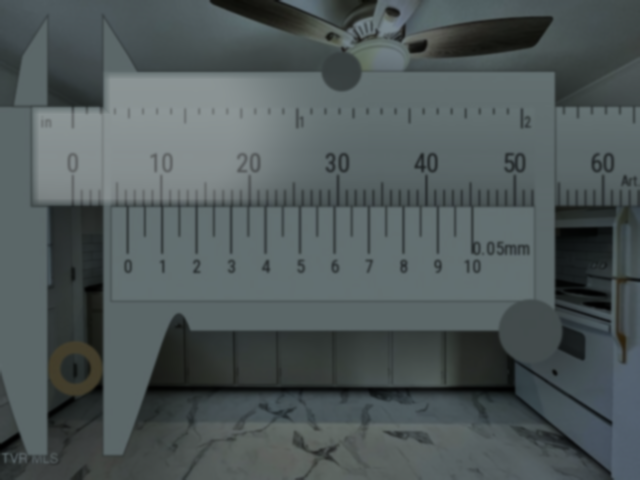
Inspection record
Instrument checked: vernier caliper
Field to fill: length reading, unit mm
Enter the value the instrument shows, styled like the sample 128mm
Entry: 6.2mm
